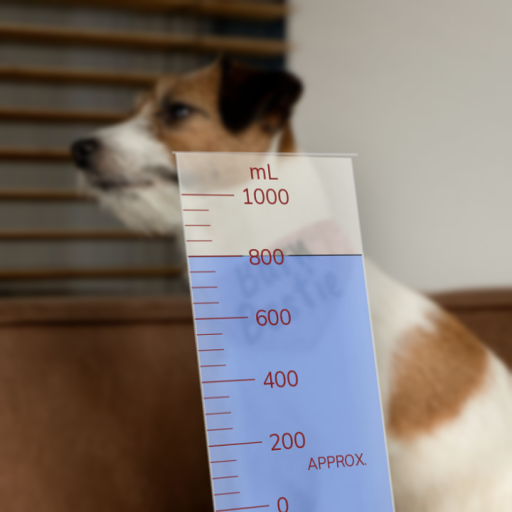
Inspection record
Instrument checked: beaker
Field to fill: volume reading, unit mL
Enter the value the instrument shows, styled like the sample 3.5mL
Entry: 800mL
